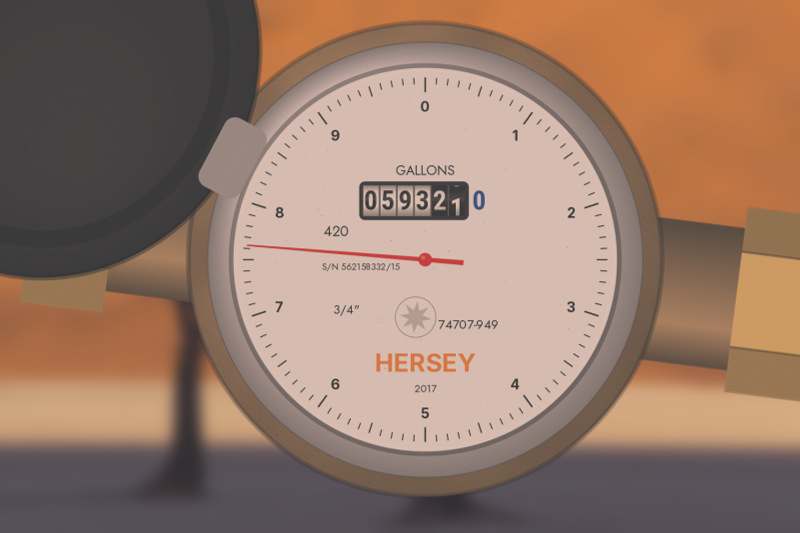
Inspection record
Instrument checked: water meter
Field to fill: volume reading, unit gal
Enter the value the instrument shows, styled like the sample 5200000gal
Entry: 593207.6gal
